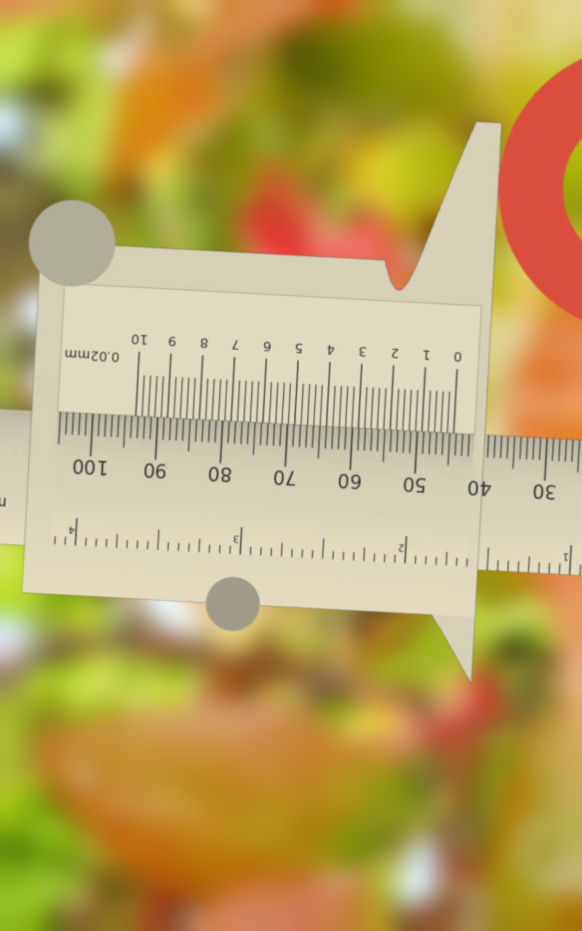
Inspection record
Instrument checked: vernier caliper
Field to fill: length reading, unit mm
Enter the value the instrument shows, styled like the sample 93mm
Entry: 44.4mm
